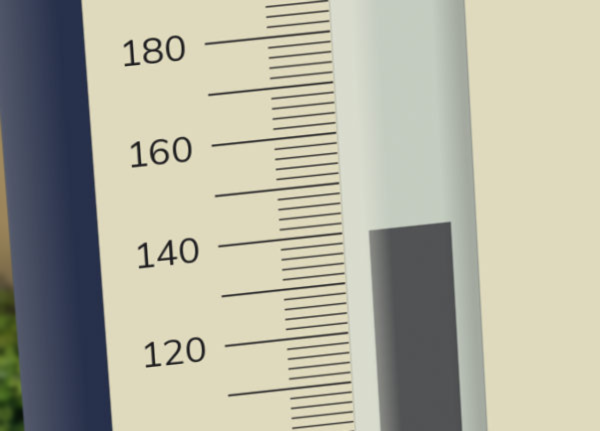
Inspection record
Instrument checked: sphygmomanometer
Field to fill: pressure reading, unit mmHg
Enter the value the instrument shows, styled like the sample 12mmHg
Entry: 140mmHg
